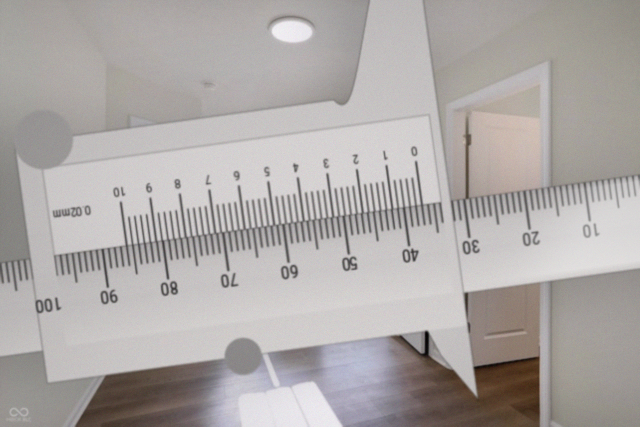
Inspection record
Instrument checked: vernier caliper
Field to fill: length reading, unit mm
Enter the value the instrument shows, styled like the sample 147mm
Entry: 37.0mm
